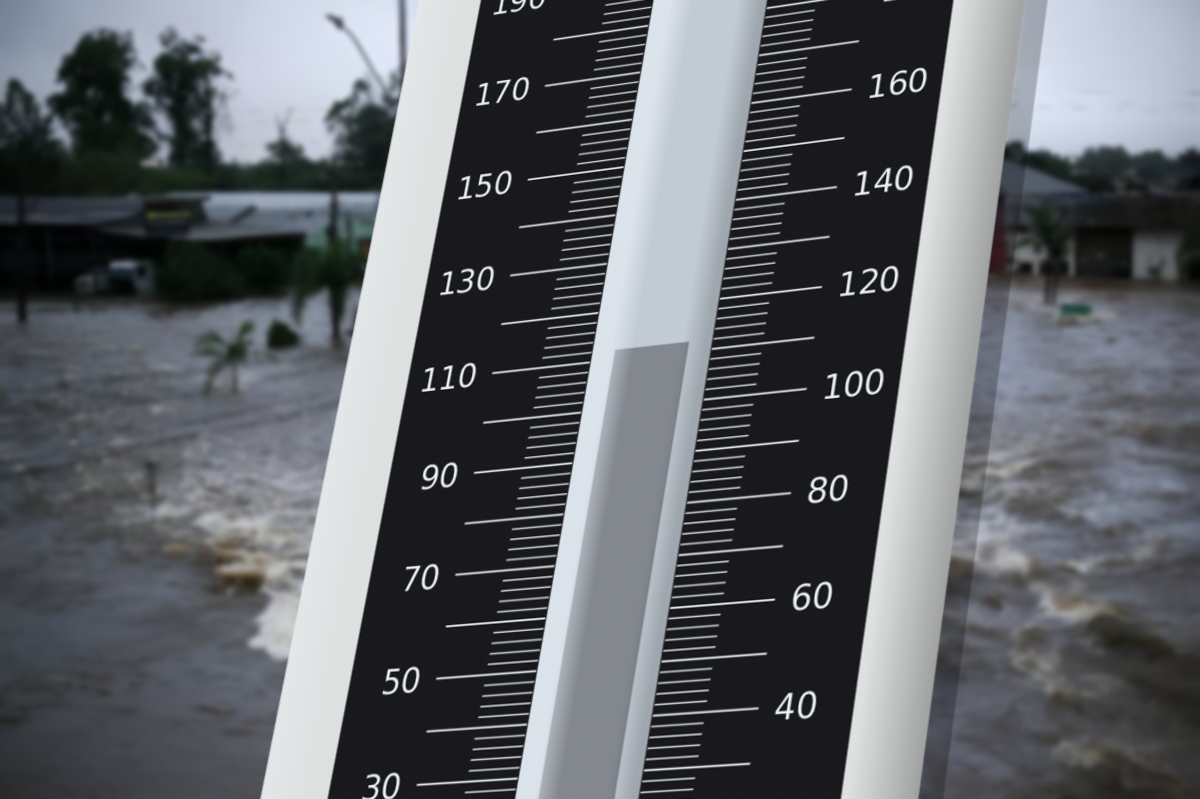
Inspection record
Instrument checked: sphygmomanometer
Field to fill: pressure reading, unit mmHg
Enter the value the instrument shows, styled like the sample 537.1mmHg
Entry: 112mmHg
